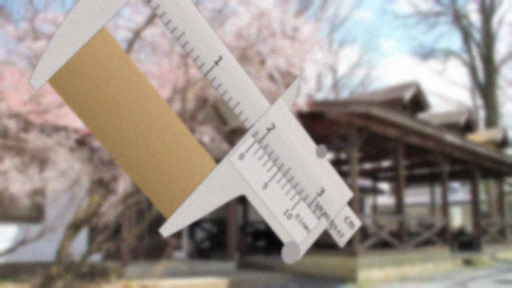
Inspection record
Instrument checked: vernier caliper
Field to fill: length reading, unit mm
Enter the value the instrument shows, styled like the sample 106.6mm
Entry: 19.6mm
